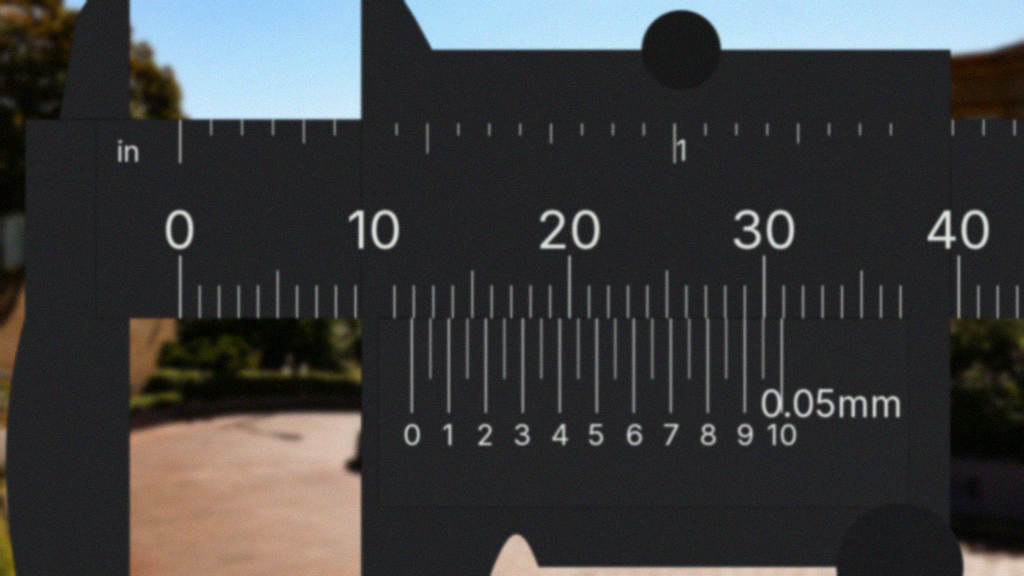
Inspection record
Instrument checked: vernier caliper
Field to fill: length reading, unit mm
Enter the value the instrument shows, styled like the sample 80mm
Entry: 11.9mm
